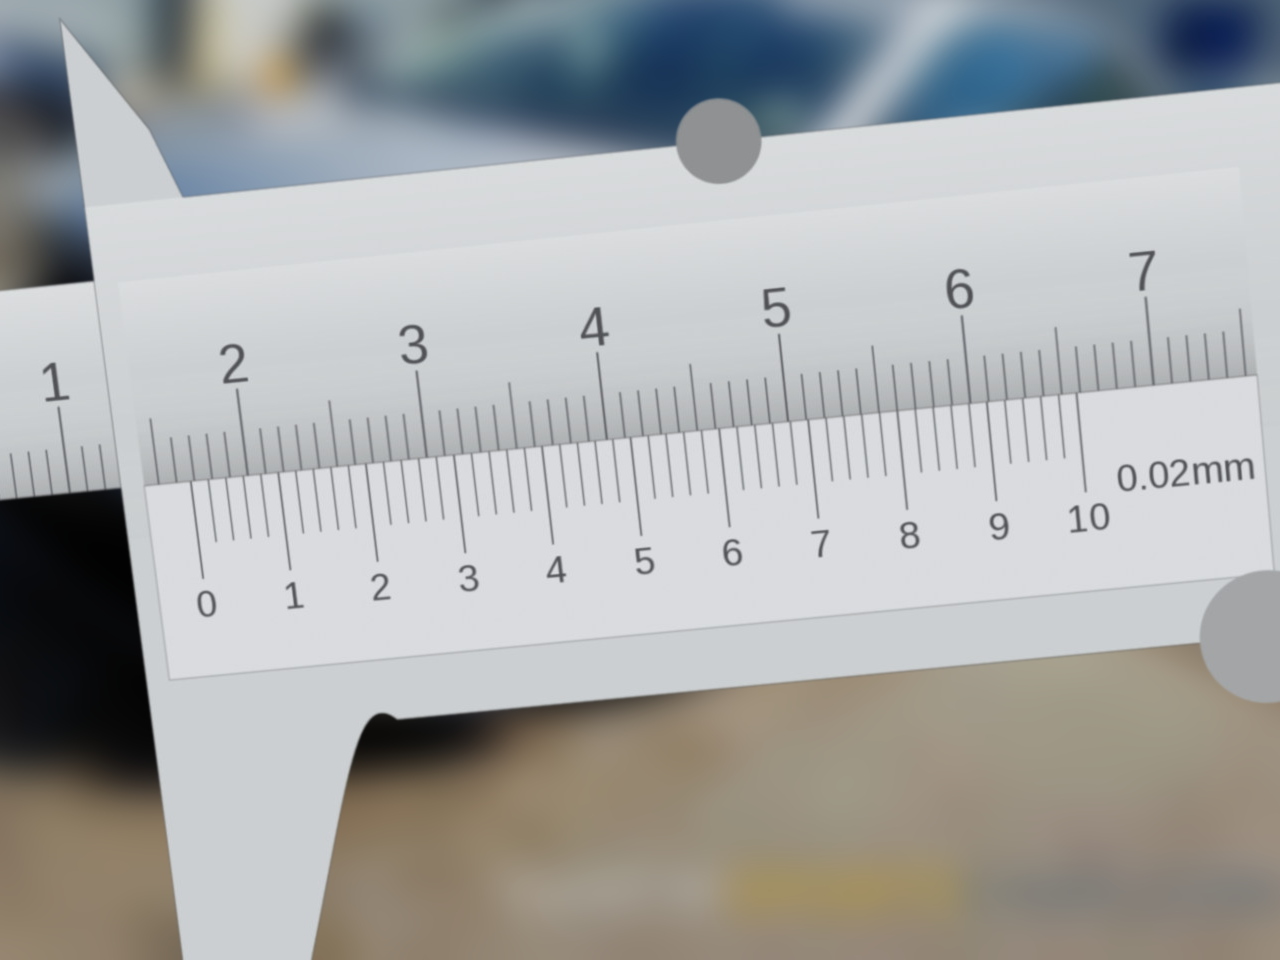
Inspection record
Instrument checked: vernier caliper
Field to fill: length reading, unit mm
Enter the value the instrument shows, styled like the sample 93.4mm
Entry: 16.8mm
